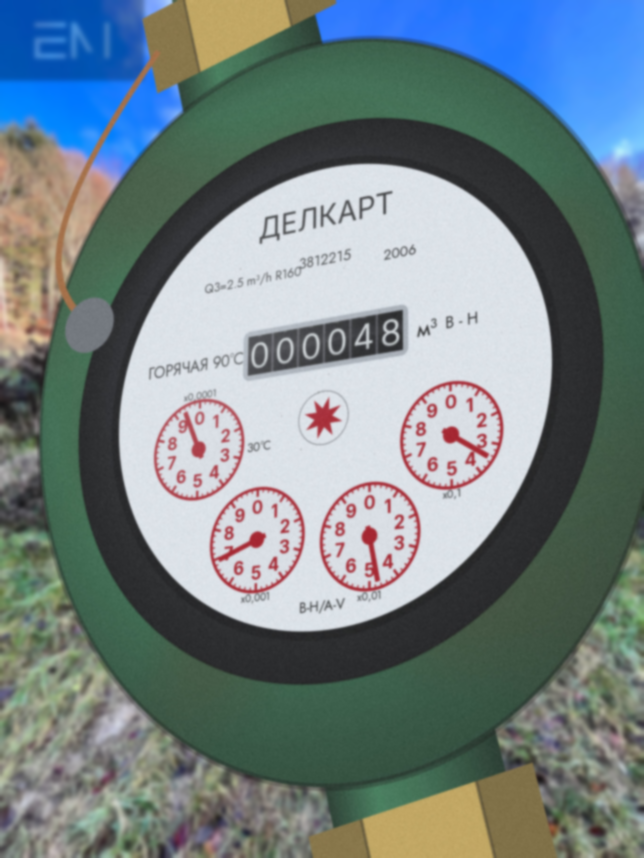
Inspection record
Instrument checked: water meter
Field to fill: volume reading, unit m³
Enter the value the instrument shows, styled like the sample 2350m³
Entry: 48.3469m³
